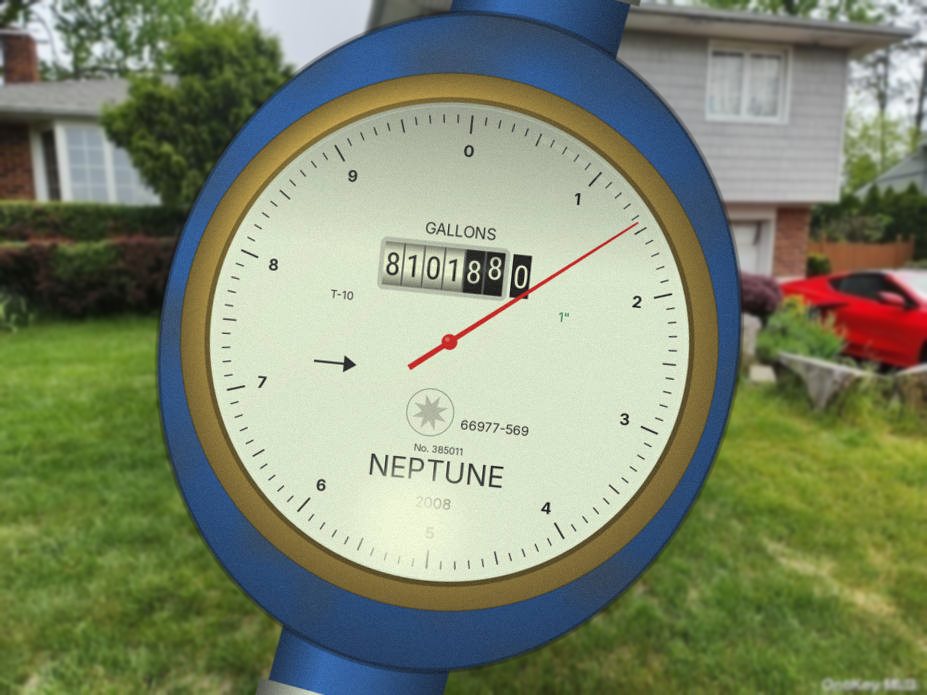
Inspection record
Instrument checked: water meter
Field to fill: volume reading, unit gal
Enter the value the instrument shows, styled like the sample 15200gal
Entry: 8101881.4gal
